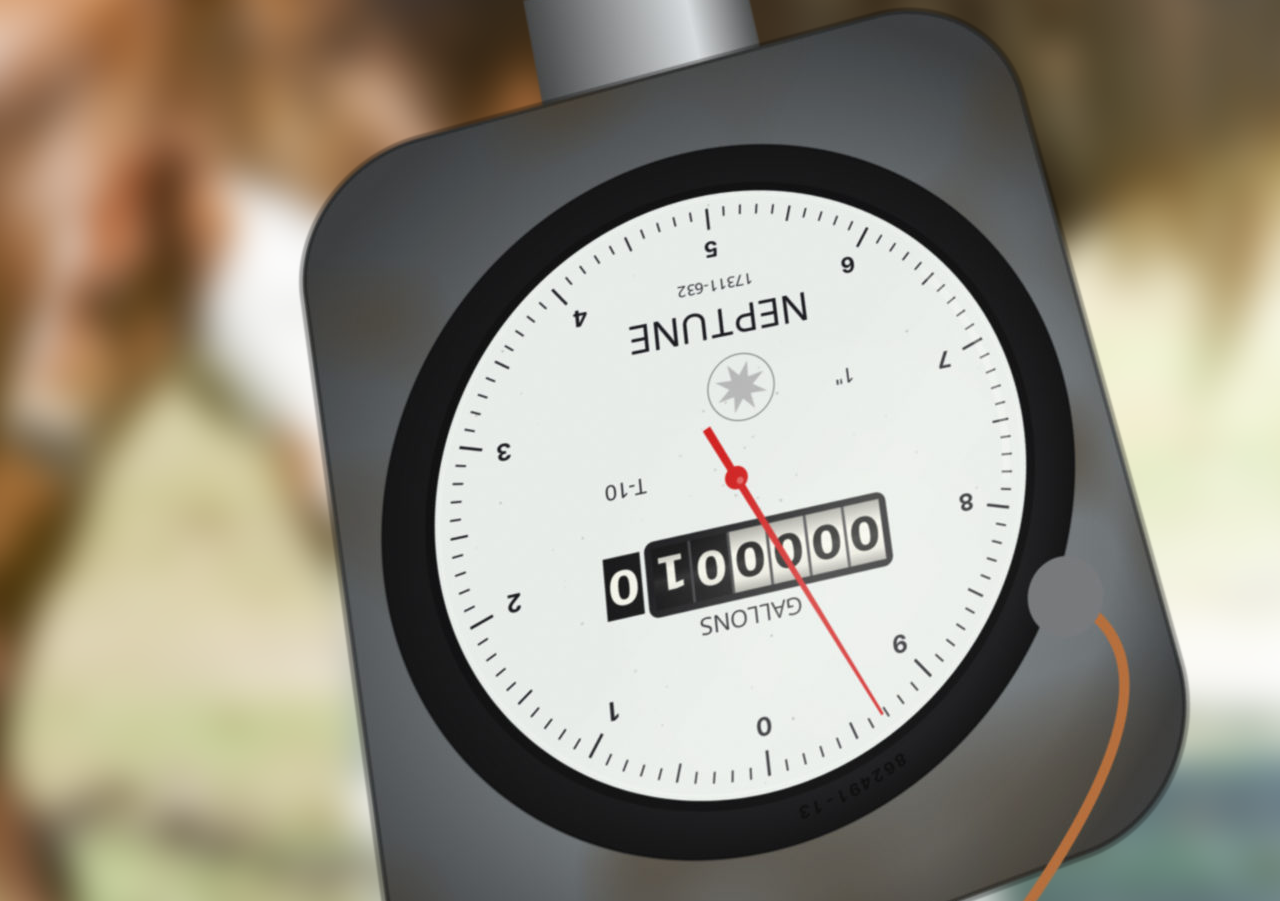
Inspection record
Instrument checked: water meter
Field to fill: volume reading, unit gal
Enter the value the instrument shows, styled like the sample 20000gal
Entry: 9.3gal
